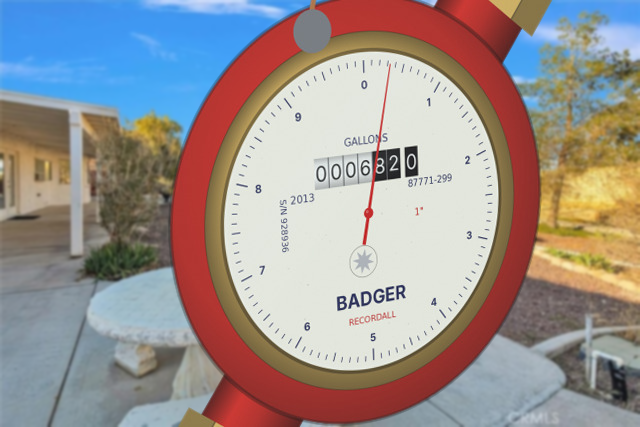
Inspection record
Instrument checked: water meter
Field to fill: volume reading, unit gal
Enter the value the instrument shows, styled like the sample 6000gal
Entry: 6820.3gal
